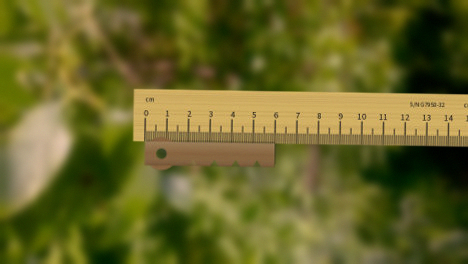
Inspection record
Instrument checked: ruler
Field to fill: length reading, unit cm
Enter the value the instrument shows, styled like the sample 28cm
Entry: 6cm
